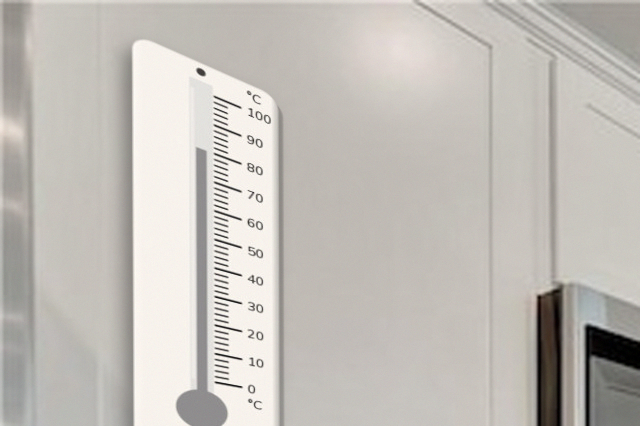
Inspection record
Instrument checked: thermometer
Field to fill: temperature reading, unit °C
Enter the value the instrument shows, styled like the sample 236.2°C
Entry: 80°C
